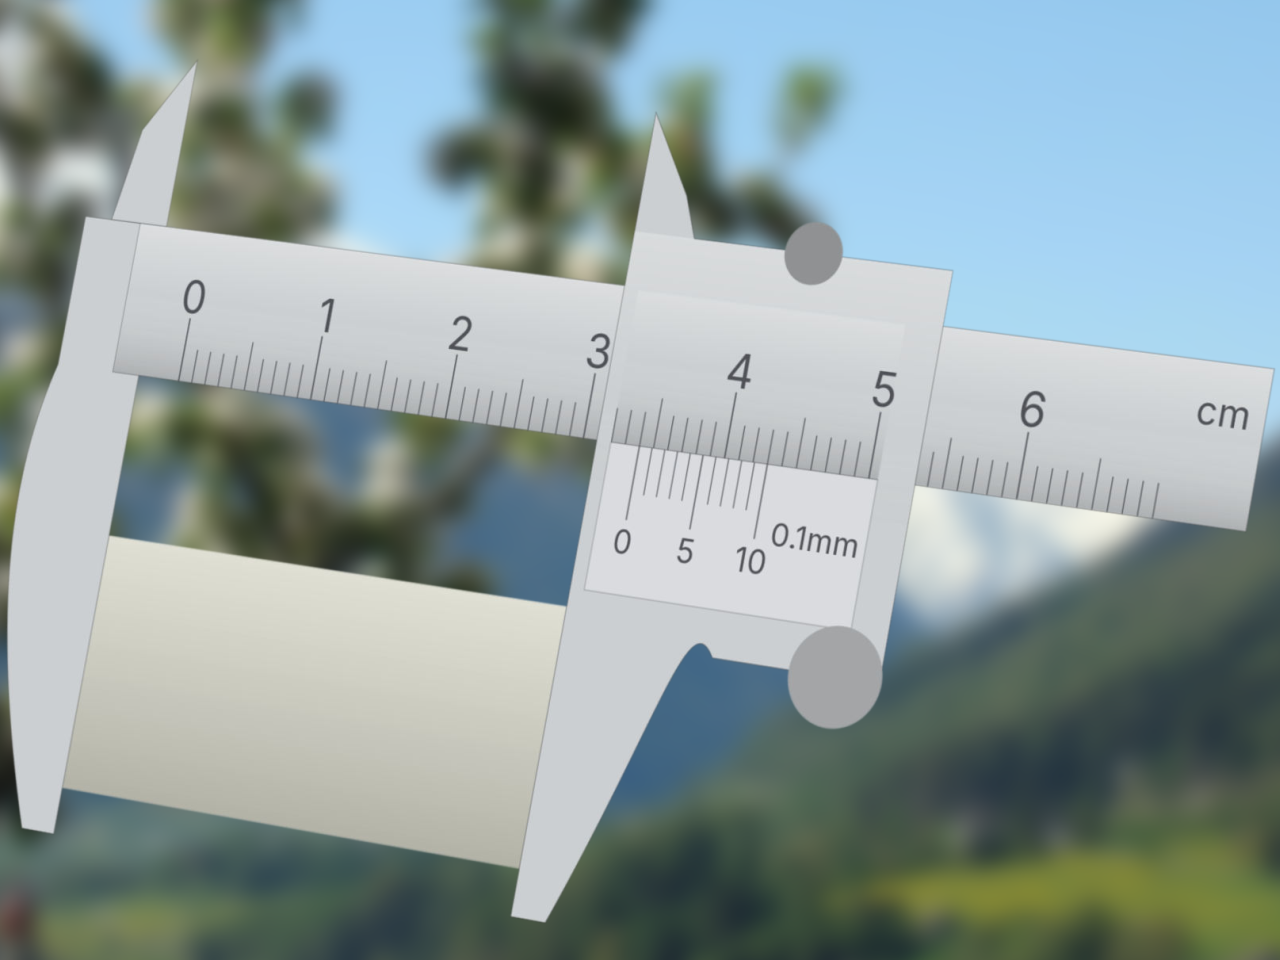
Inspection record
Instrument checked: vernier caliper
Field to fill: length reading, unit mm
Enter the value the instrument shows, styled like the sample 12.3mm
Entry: 34.0mm
